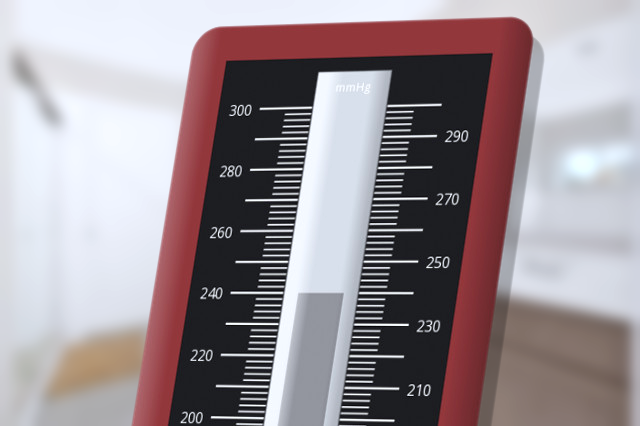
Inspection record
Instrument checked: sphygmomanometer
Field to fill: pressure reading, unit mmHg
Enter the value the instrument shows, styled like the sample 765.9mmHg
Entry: 240mmHg
